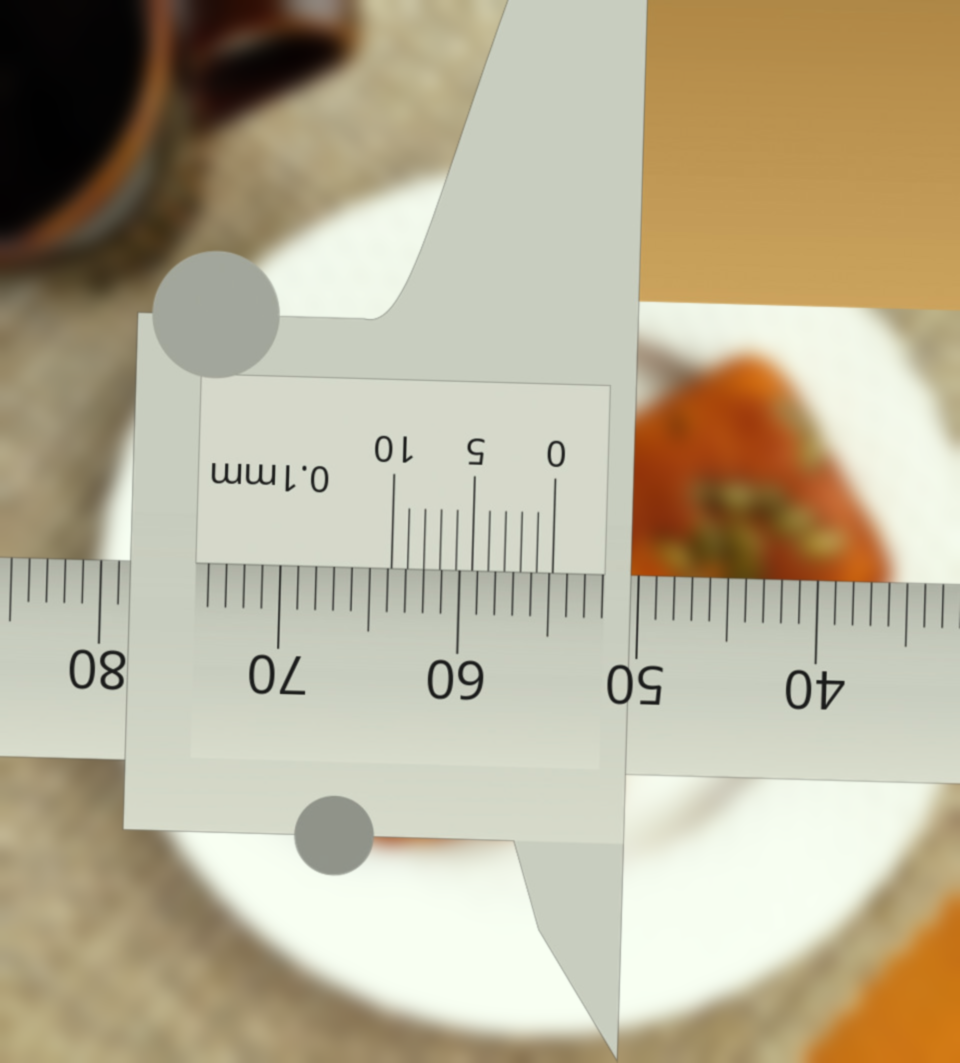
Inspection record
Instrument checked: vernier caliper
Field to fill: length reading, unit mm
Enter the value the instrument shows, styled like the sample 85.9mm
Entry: 54.8mm
